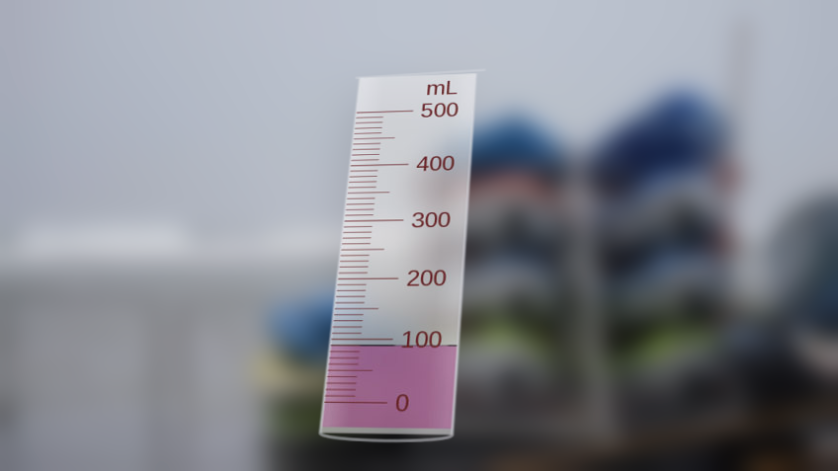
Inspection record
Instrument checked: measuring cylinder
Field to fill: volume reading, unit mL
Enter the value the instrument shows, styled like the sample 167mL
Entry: 90mL
